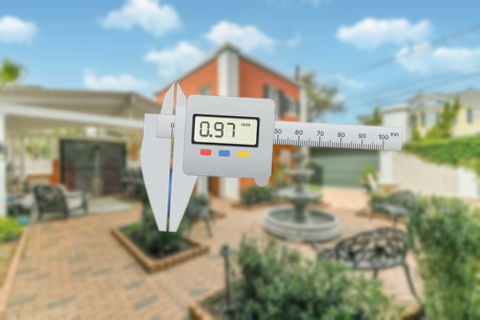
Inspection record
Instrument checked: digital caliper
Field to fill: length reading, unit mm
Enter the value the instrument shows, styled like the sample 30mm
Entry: 0.97mm
